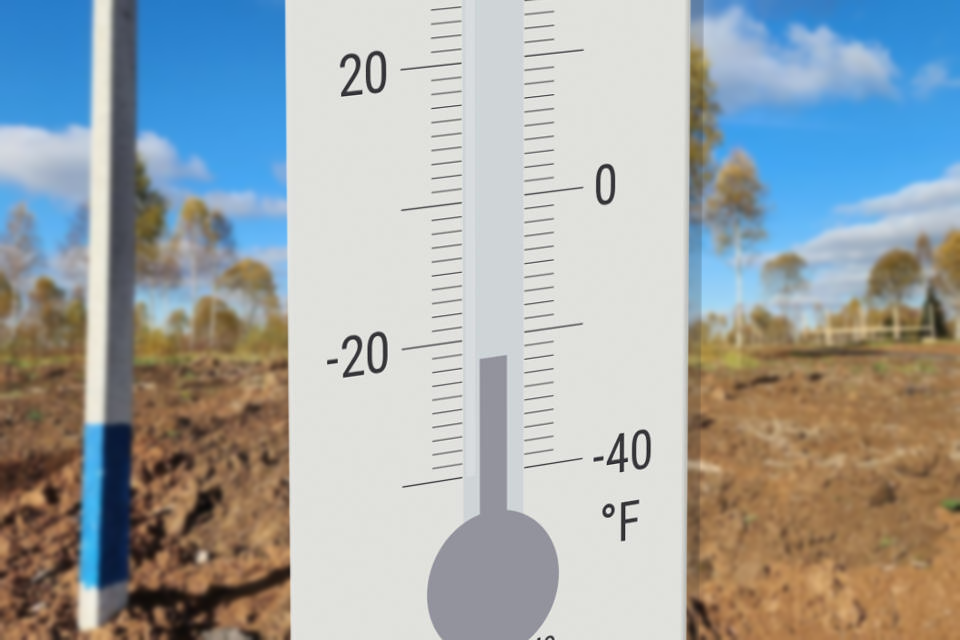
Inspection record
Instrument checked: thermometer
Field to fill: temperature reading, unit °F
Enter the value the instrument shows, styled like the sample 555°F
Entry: -23°F
